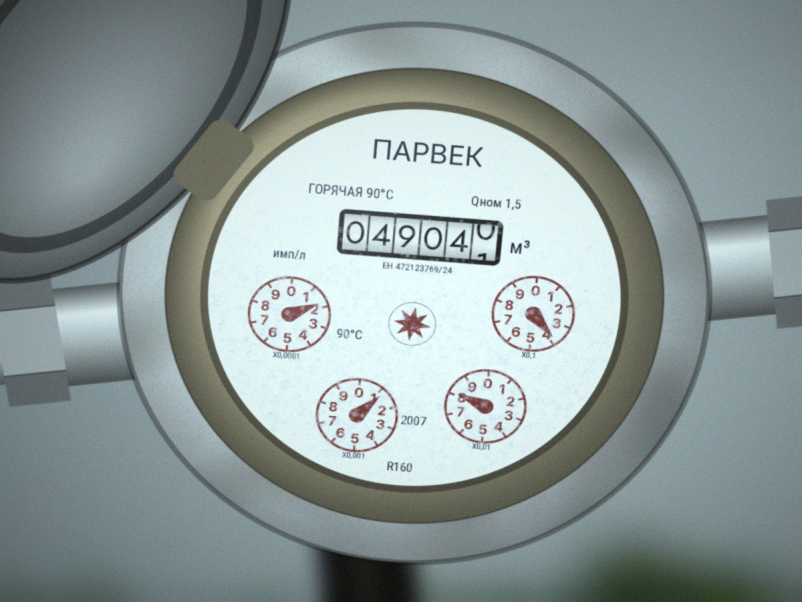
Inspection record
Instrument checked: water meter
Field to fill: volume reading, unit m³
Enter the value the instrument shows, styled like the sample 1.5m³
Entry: 49040.3811m³
